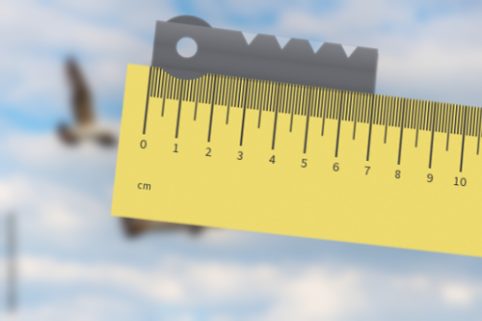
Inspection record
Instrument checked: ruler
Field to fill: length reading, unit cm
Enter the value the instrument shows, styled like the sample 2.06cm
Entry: 7cm
